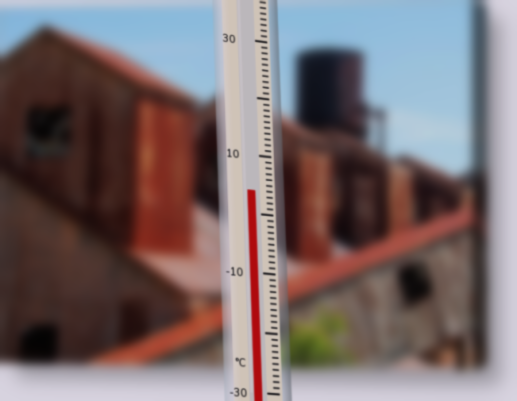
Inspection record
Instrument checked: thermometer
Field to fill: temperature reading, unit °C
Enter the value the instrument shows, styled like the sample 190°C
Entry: 4°C
